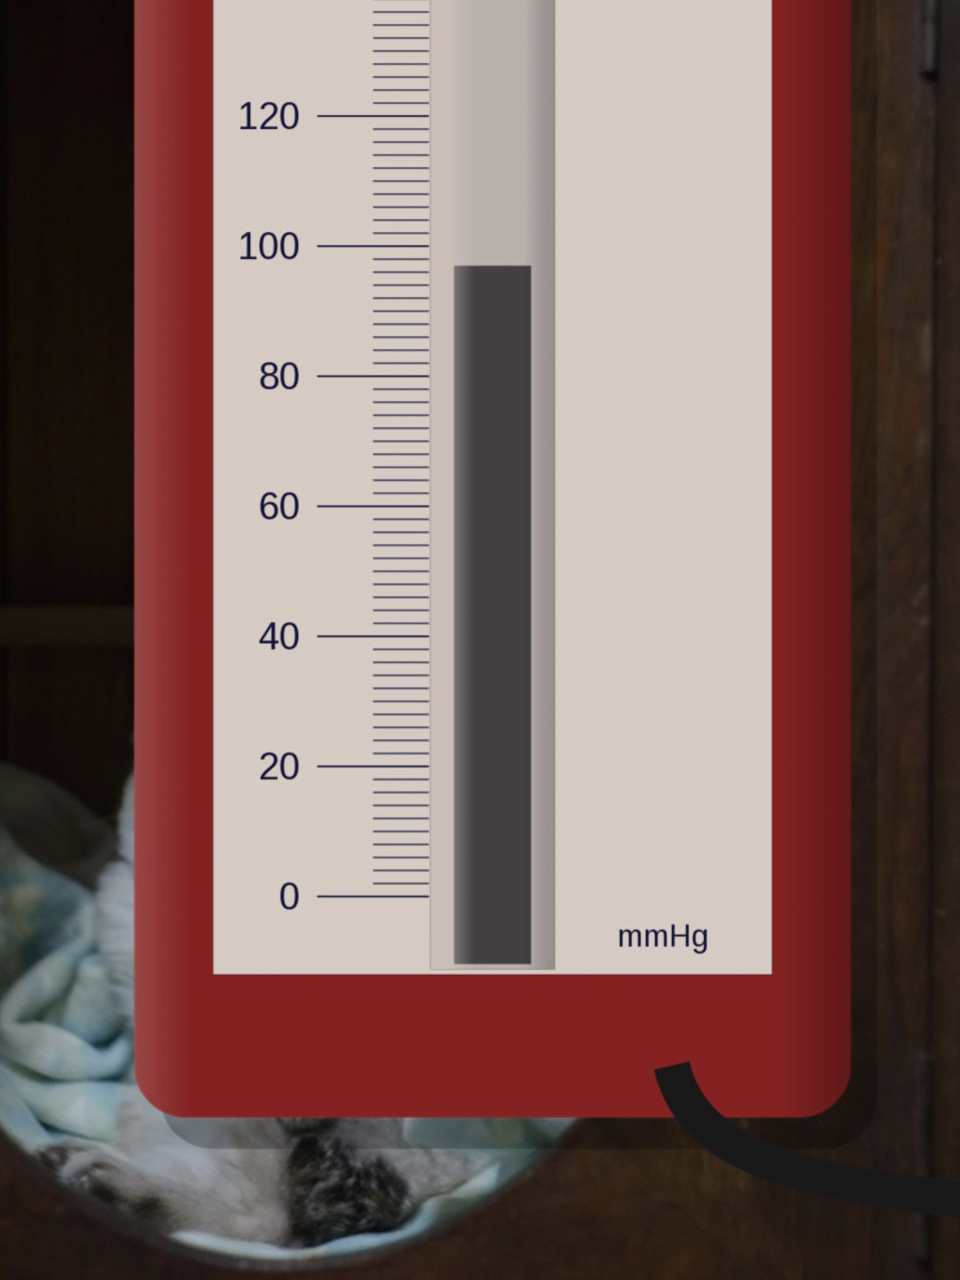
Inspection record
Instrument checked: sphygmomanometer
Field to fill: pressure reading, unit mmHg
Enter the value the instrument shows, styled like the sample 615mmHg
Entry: 97mmHg
